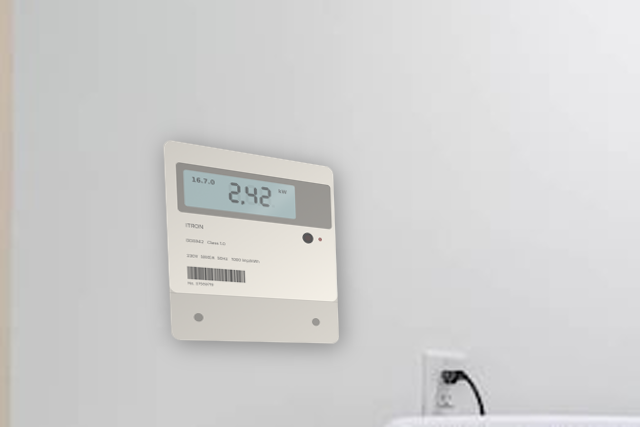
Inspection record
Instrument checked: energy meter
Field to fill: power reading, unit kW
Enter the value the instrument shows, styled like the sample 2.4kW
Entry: 2.42kW
